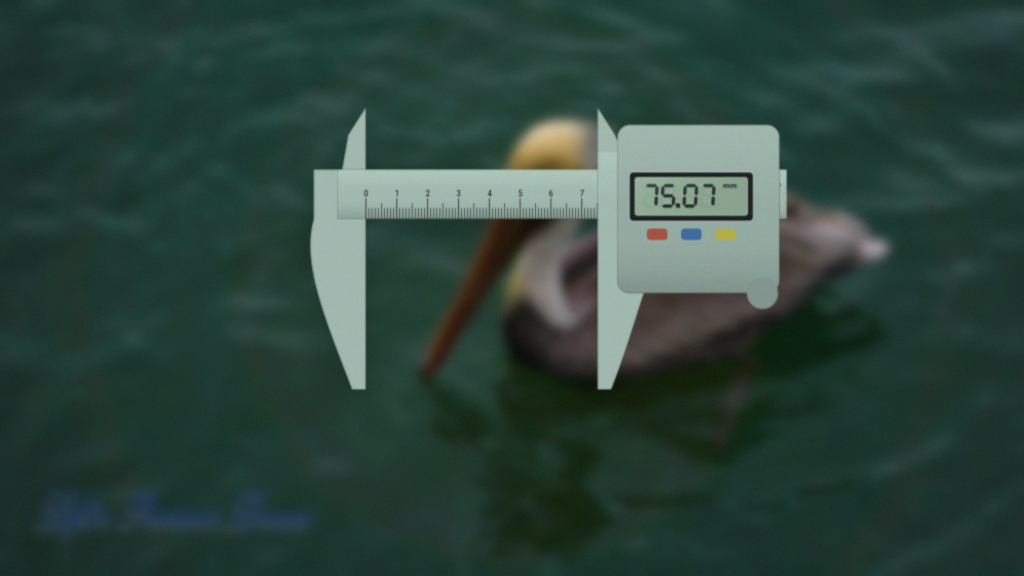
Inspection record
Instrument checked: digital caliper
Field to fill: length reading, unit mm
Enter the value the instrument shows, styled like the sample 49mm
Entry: 75.07mm
